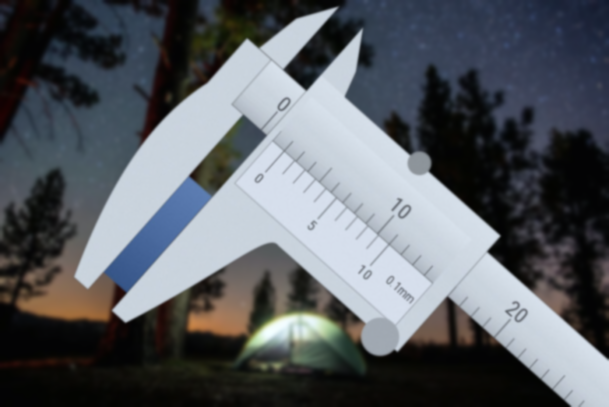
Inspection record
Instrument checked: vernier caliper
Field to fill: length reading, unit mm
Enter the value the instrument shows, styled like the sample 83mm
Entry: 2.0mm
